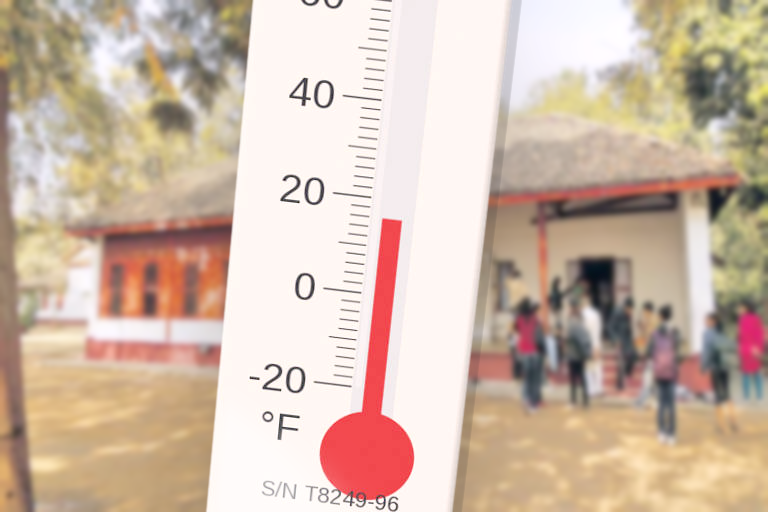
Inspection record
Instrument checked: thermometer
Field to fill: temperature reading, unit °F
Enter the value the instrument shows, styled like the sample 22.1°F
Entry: 16°F
